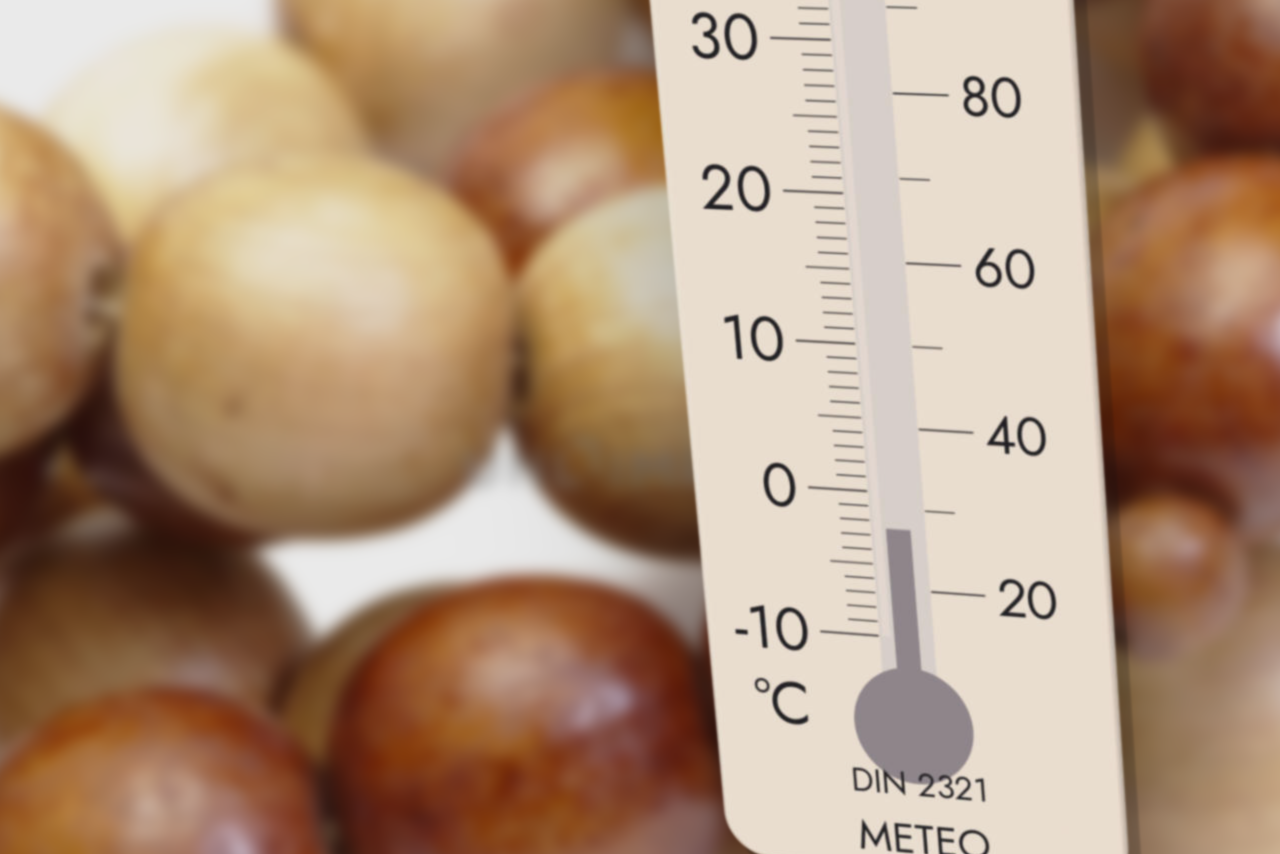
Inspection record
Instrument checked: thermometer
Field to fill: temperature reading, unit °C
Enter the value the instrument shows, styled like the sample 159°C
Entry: -2.5°C
